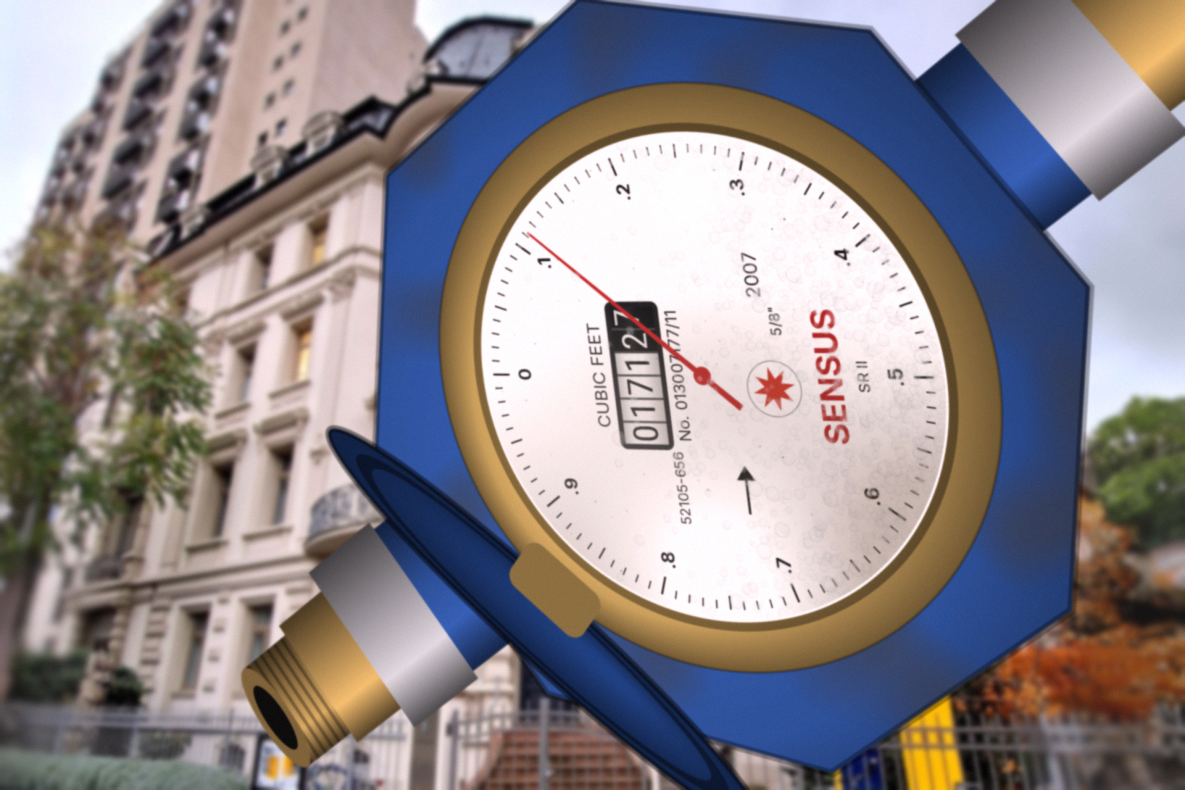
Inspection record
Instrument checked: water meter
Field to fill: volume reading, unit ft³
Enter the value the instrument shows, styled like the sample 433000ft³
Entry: 17127.11ft³
